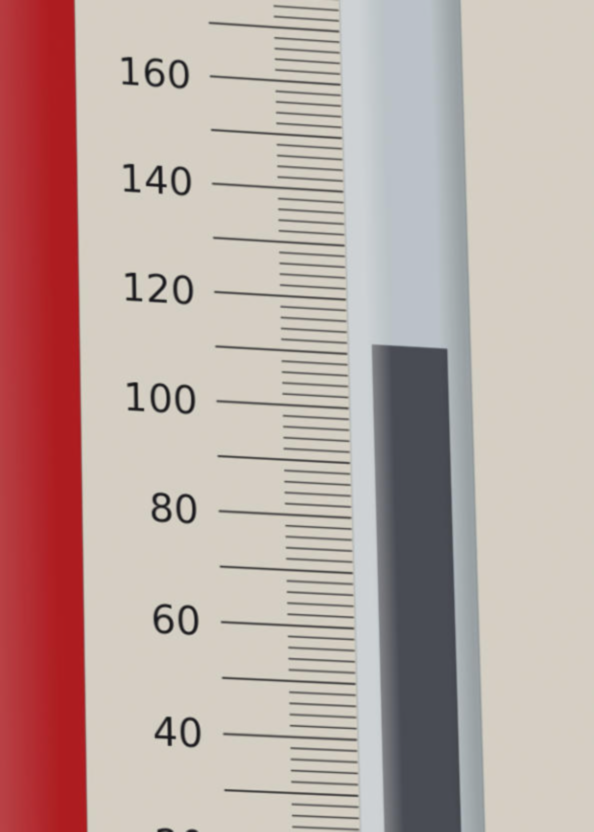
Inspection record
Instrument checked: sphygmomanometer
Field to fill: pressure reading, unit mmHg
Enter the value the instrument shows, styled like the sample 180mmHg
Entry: 112mmHg
